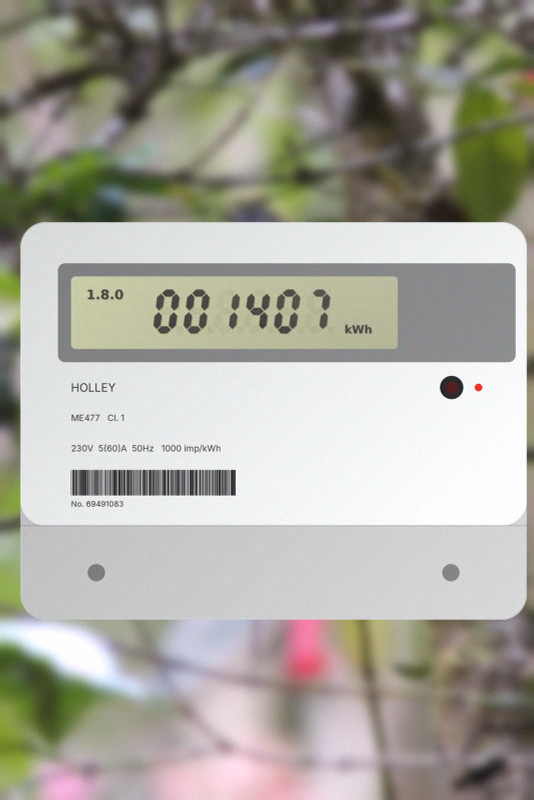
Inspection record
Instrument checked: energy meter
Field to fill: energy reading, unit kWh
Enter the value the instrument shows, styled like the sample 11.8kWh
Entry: 1407kWh
